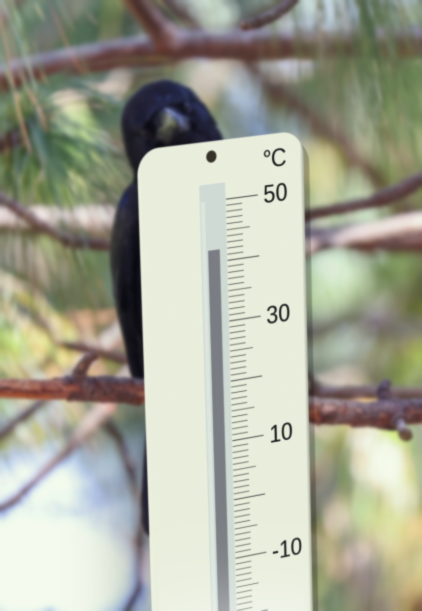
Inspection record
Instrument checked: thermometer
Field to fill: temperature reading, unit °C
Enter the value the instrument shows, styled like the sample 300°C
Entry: 42°C
